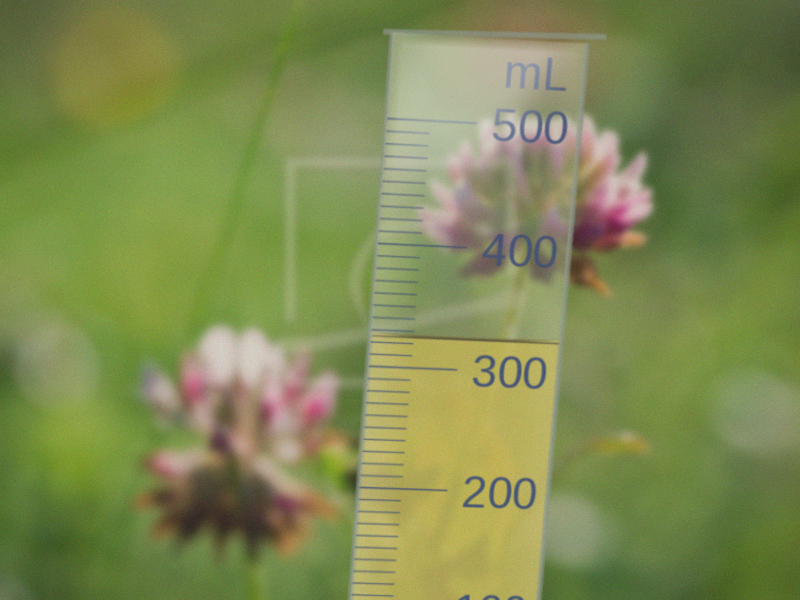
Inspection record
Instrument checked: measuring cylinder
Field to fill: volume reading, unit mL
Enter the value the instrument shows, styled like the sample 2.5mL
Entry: 325mL
